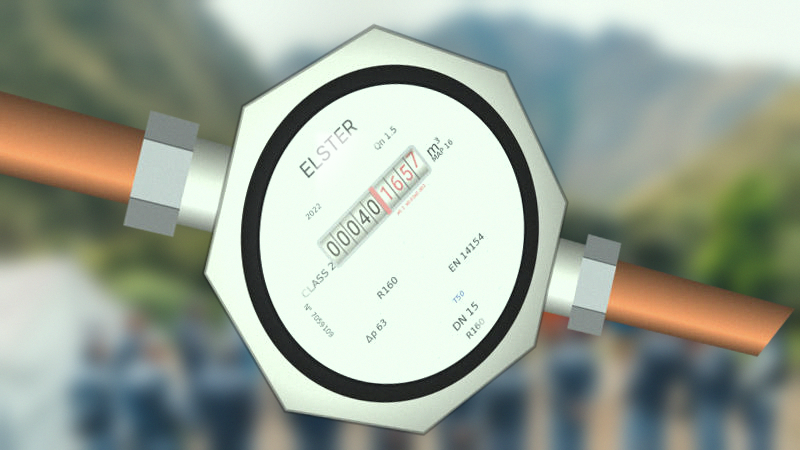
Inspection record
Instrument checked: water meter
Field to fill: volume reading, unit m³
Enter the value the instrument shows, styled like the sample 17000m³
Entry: 40.1657m³
